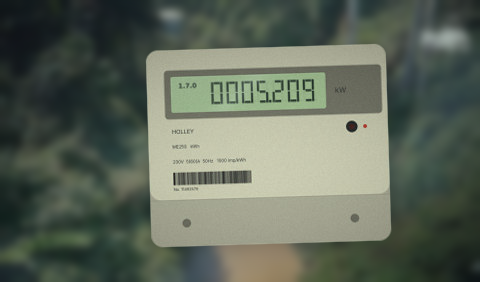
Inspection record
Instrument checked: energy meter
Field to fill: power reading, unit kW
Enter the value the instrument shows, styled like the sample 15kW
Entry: 5.209kW
